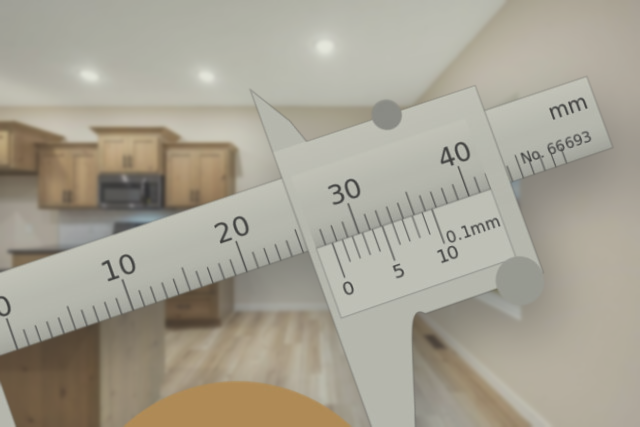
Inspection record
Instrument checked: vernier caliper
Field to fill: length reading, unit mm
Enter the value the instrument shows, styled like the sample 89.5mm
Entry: 27.6mm
